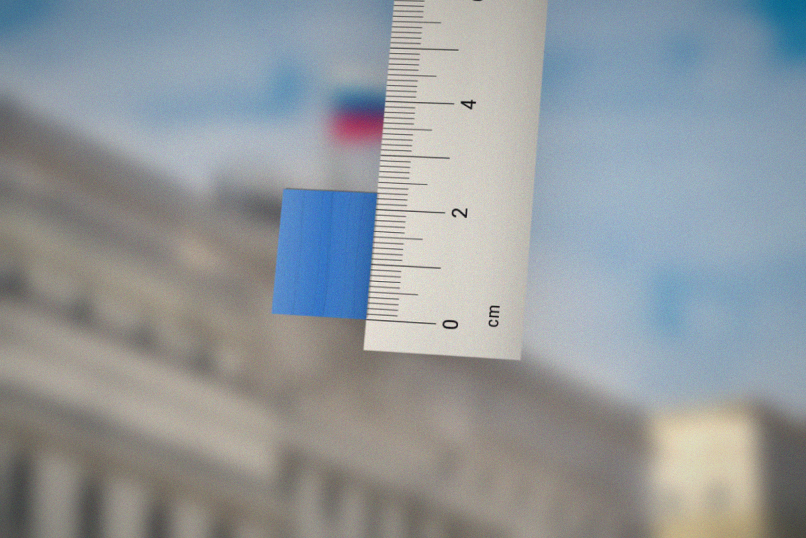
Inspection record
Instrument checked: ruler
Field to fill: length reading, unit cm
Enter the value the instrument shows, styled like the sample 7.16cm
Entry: 2.3cm
